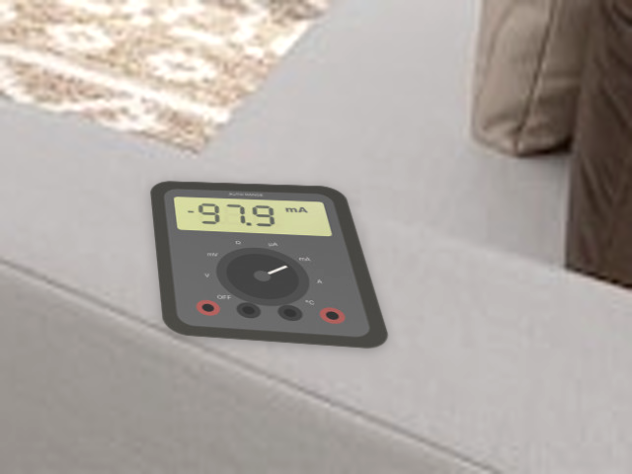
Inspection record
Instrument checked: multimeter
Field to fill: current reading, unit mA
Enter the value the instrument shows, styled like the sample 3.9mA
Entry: -97.9mA
